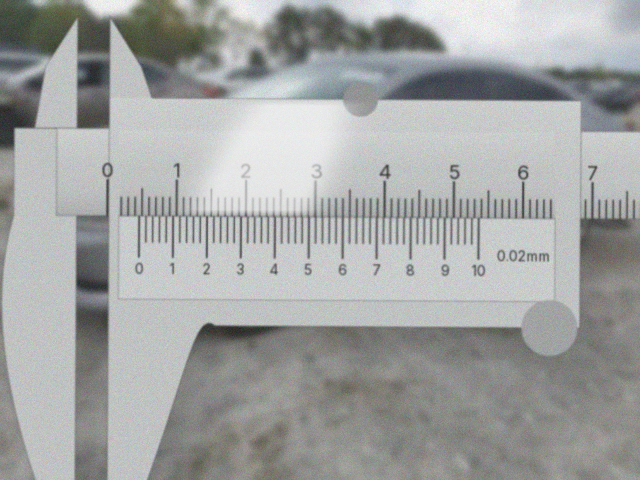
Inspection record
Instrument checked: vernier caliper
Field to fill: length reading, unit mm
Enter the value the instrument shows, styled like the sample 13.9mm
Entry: 4.6mm
